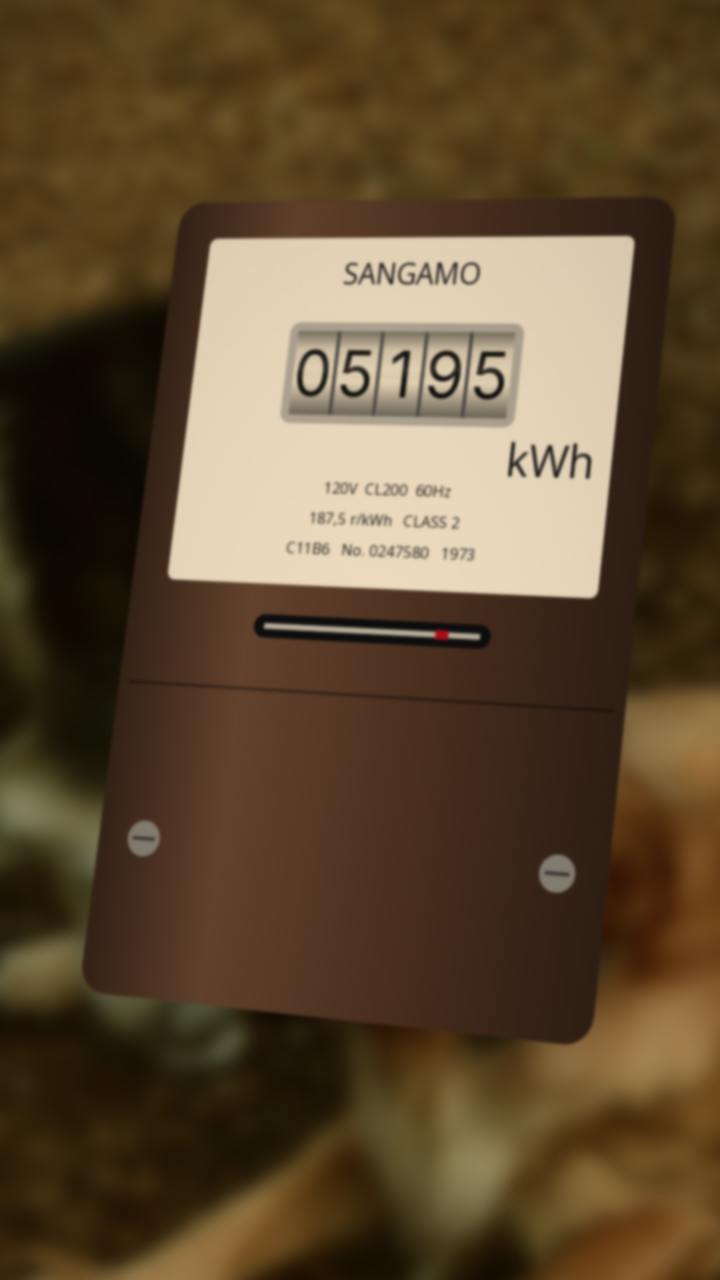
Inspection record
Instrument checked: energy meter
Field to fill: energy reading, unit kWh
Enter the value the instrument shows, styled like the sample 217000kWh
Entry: 5195kWh
